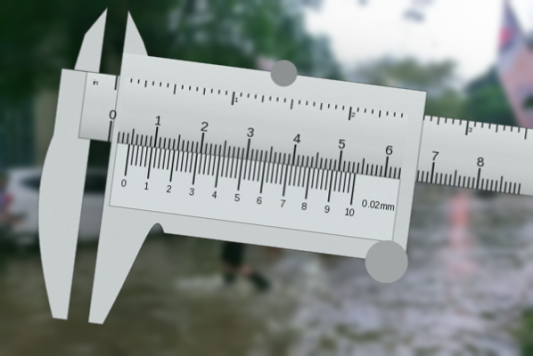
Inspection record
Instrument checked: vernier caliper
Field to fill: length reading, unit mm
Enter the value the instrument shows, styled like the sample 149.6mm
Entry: 4.5mm
